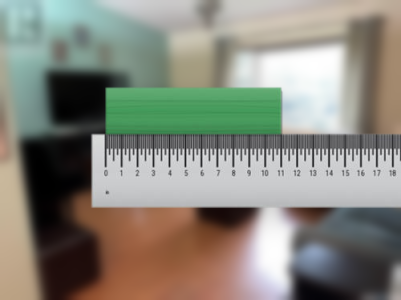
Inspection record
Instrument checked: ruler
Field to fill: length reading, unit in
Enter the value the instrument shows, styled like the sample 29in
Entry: 11in
